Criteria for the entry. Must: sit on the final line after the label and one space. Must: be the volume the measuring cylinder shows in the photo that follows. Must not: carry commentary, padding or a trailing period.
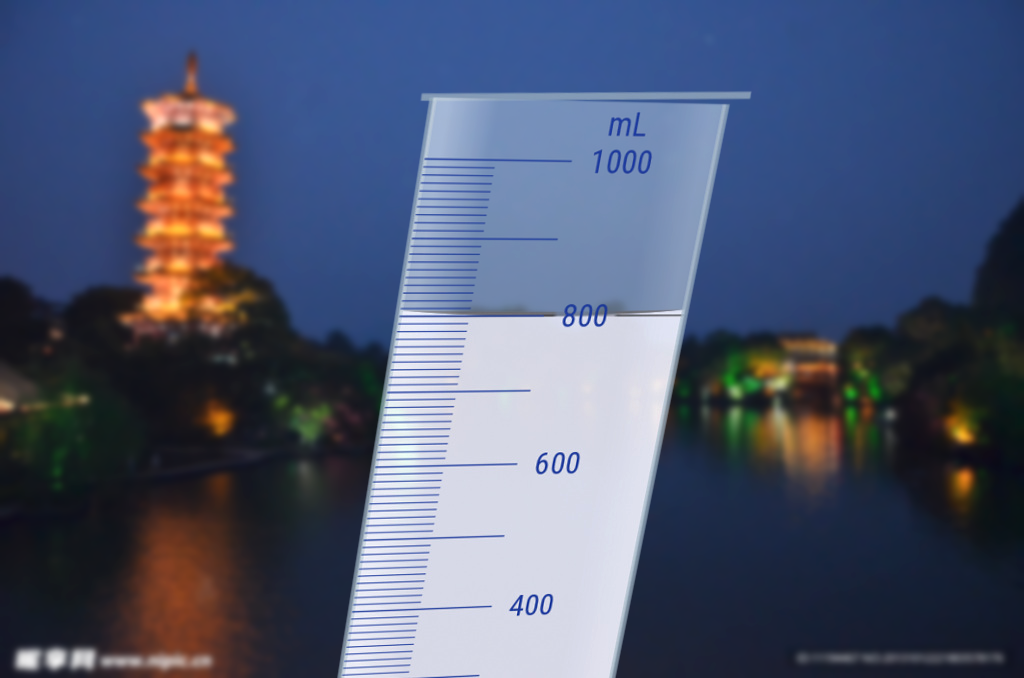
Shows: 800 mL
